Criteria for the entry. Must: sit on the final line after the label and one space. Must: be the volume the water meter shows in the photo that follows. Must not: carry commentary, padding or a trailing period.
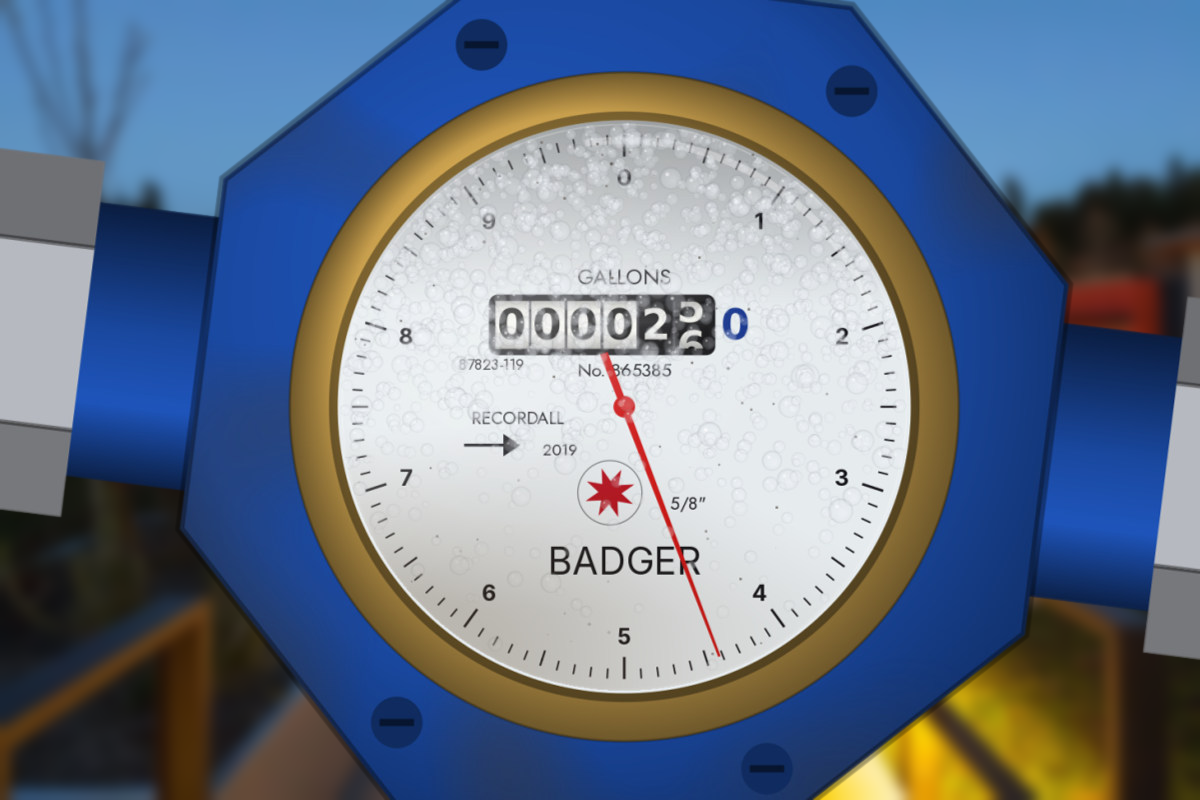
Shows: 254.4 gal
